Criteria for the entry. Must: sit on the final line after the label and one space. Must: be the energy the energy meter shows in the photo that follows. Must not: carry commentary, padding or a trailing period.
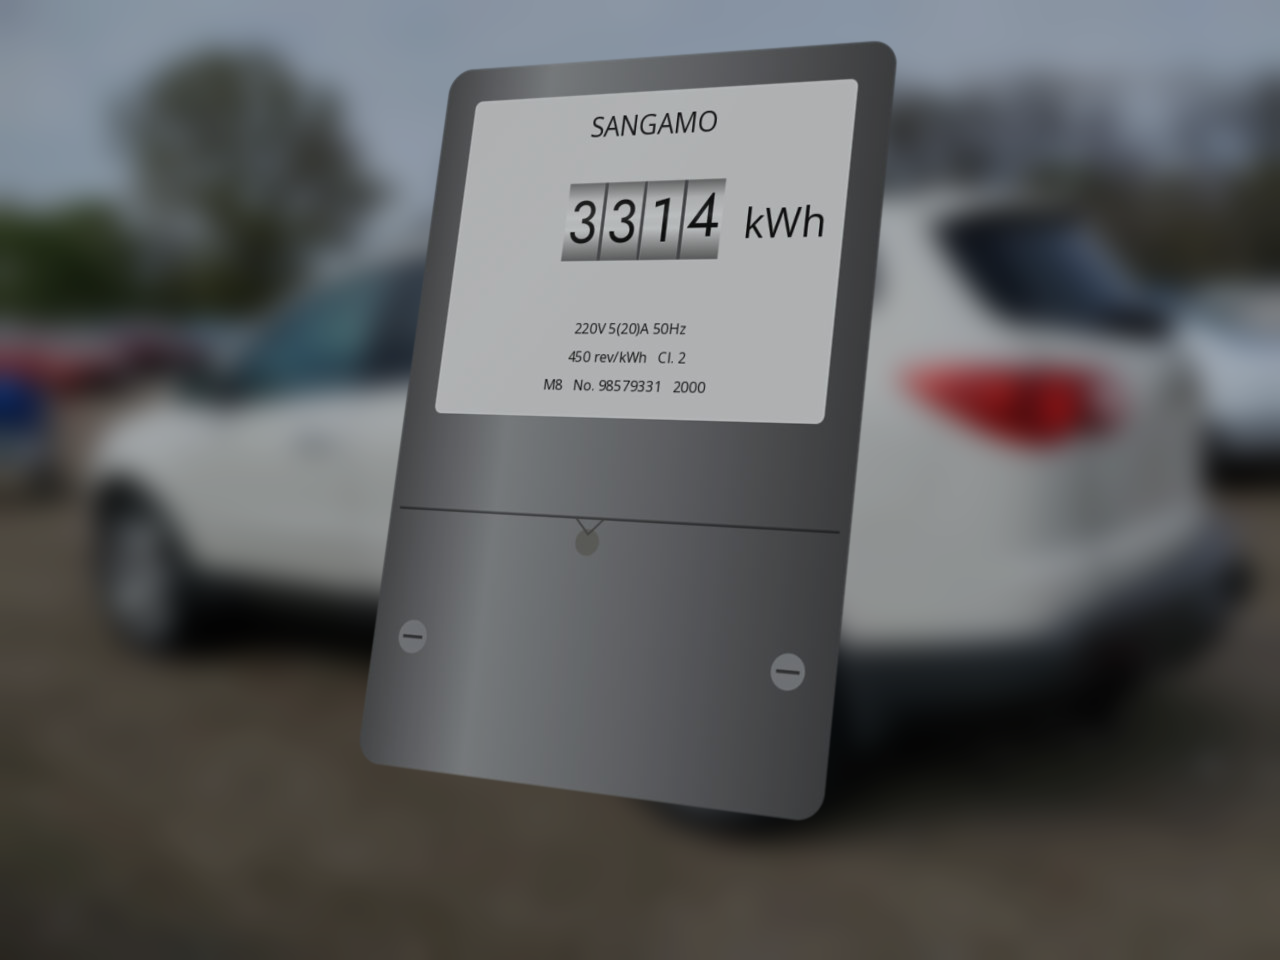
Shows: 3314 kWh
